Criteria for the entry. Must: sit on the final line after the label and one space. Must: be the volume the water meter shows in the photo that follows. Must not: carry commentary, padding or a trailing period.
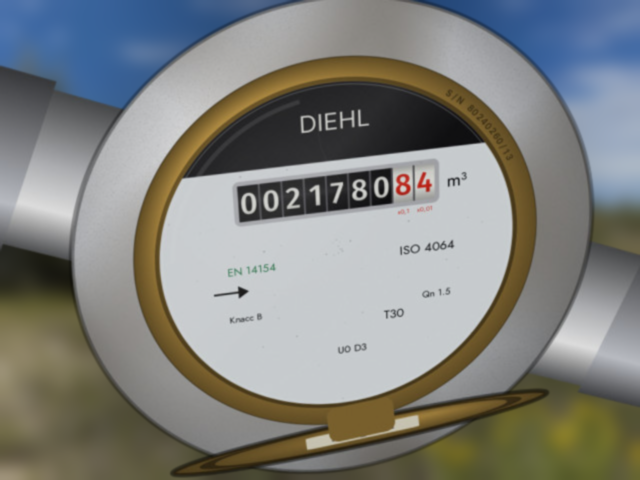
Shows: 21780.84 m³
